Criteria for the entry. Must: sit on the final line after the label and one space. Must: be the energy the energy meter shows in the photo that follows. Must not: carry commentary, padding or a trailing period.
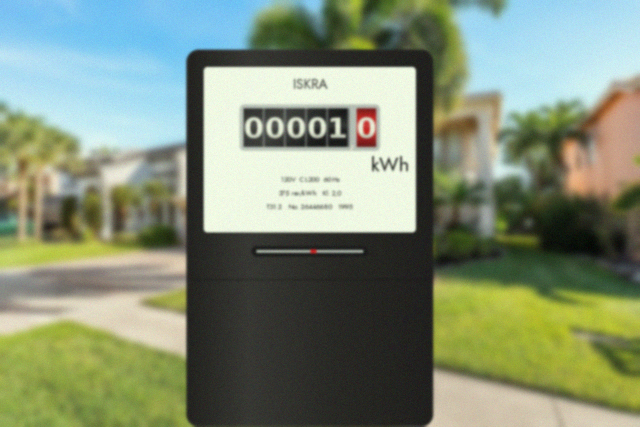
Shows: 1.0 kWh
